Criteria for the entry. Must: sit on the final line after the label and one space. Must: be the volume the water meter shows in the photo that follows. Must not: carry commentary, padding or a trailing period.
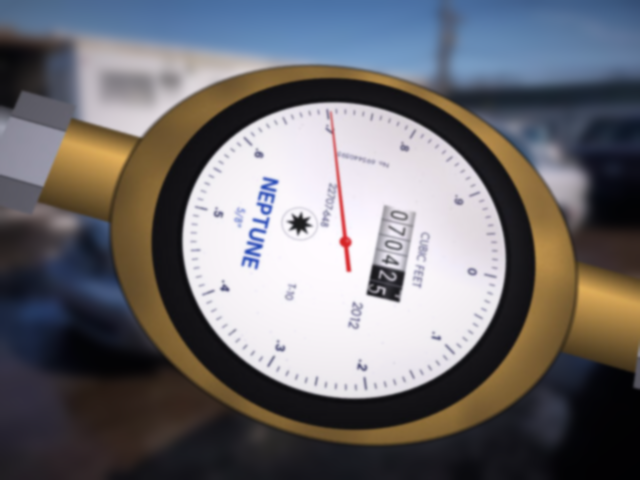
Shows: 70424.70 ft³
